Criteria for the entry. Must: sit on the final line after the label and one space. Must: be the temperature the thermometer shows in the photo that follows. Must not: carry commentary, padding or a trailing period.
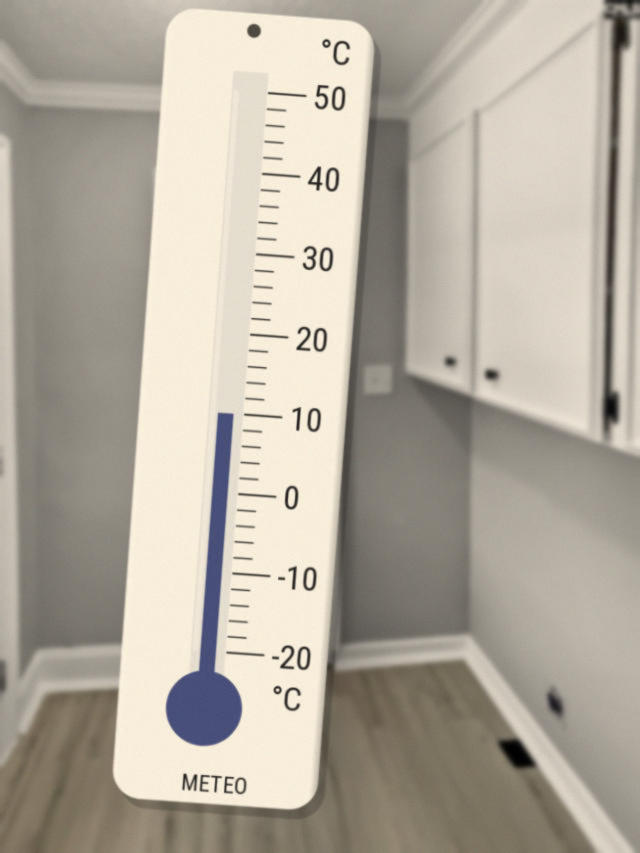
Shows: 10 °C
